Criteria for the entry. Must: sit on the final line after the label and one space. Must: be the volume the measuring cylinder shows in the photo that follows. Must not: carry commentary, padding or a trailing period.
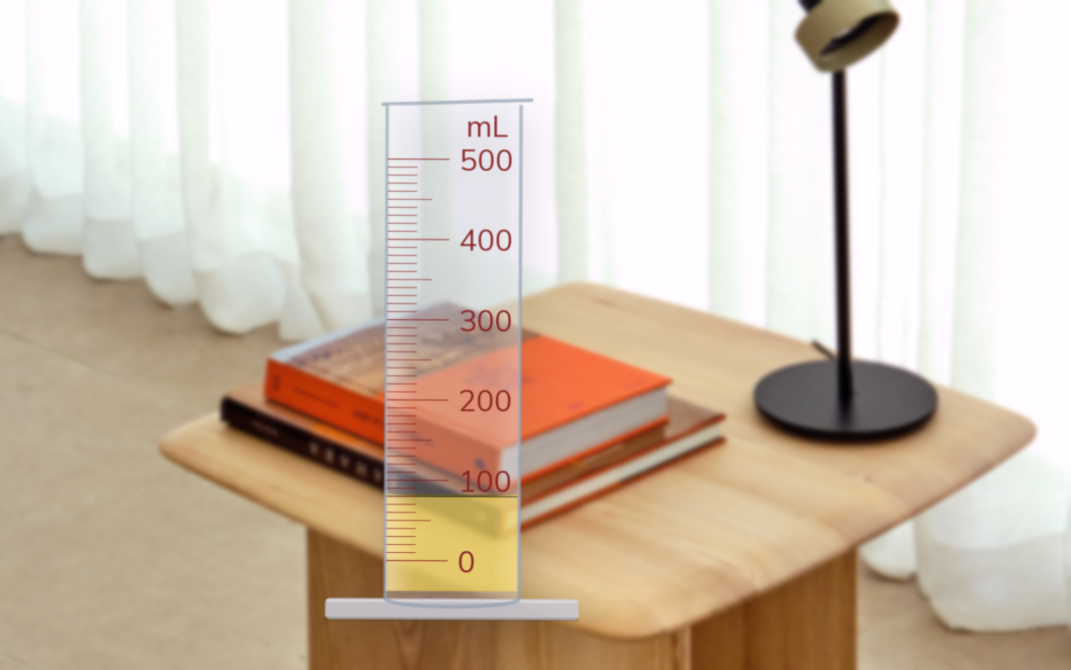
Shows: 80 mL
